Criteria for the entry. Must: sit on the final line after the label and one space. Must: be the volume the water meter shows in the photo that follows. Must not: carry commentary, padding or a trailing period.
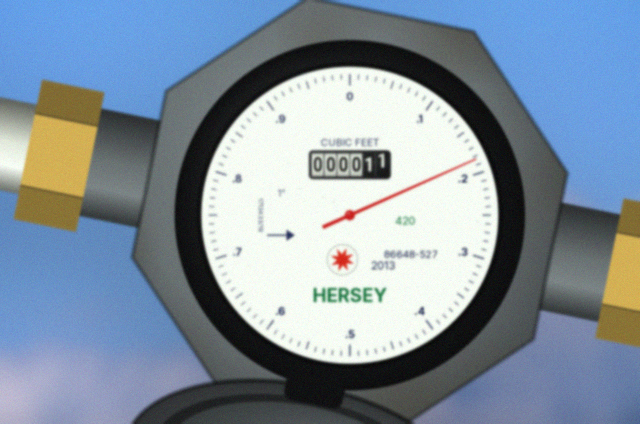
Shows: 11.18 ft³
